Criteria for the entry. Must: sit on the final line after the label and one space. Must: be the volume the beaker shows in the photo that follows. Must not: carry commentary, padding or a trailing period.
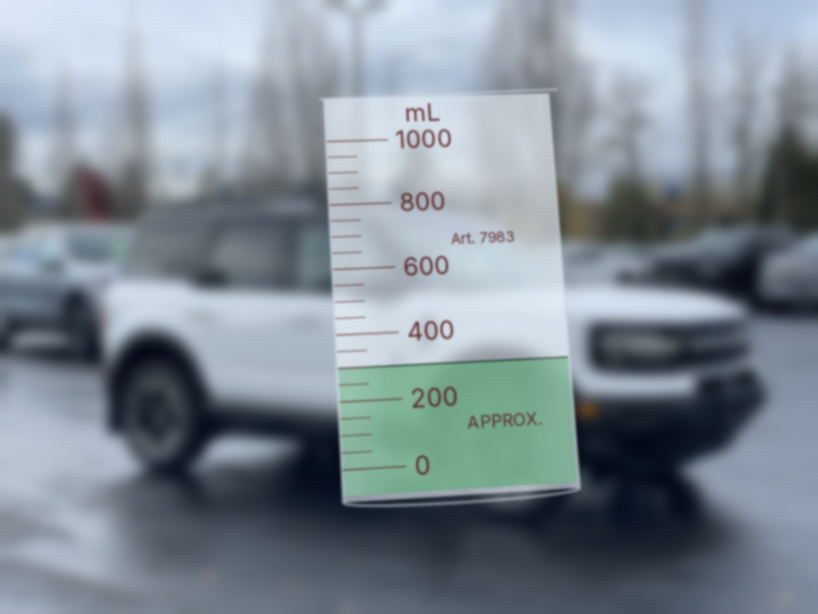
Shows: 300 mL
